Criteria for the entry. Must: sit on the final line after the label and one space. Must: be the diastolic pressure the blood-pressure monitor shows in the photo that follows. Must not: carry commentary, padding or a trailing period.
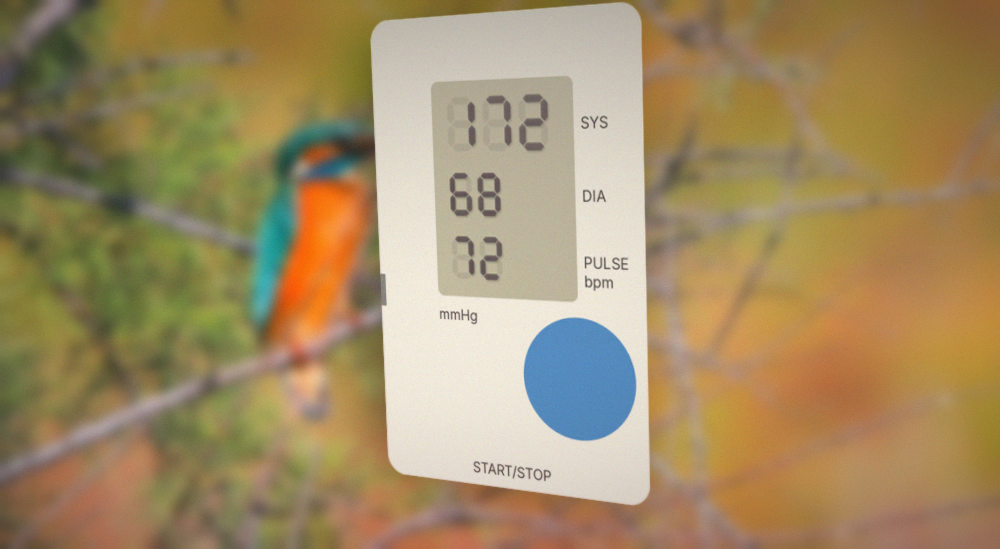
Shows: 68 mmHg
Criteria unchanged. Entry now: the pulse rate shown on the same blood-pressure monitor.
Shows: 72 bpm
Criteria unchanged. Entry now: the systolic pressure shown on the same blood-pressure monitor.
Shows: 172 mmHg
